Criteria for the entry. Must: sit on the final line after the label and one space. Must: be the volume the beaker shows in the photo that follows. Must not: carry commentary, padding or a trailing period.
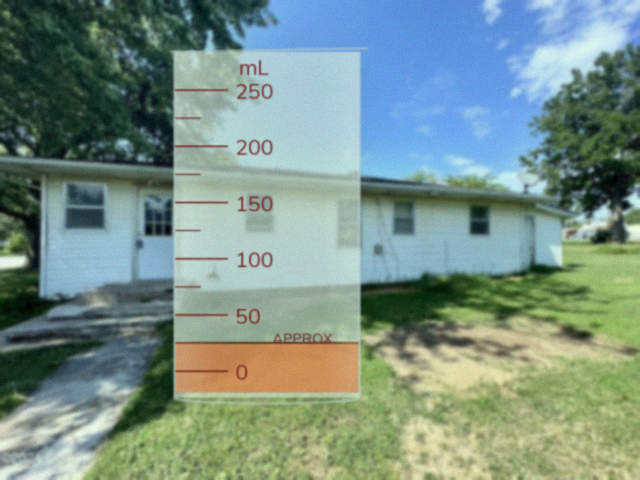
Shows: 25 mL
